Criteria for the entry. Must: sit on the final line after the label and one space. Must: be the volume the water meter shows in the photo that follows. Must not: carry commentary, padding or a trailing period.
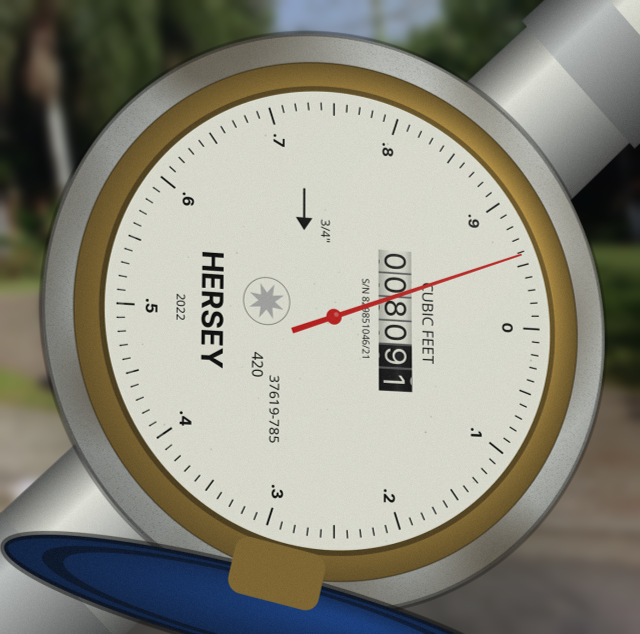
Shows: 8090.94 ft³
